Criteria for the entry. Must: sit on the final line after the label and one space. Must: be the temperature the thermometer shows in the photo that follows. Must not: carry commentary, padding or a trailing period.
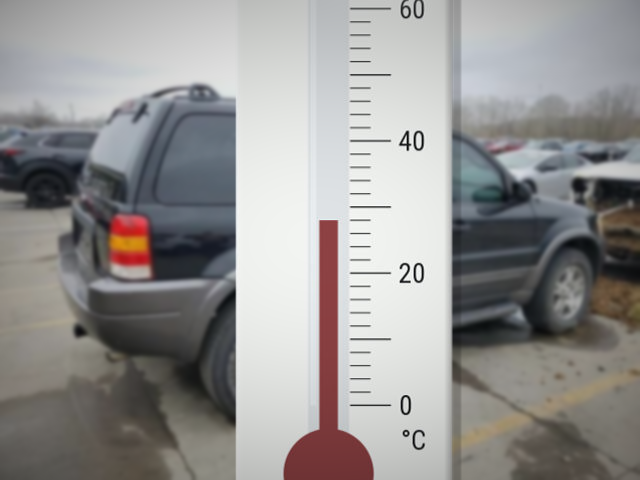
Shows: 28 °C
